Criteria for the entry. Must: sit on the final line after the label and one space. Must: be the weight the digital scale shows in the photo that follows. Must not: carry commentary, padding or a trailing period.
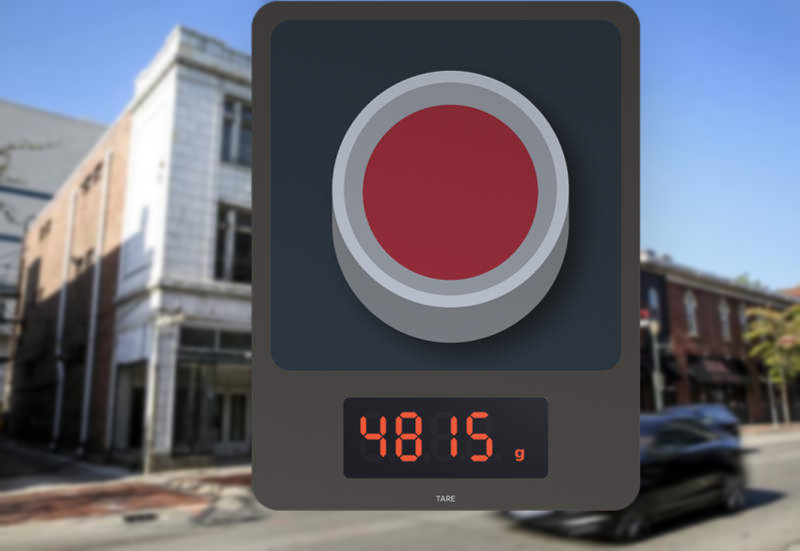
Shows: 4815 g
